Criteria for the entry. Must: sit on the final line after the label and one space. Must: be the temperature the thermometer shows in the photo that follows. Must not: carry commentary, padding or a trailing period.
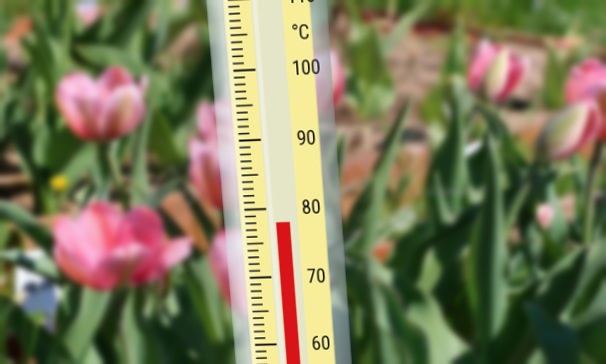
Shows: 78 °C
